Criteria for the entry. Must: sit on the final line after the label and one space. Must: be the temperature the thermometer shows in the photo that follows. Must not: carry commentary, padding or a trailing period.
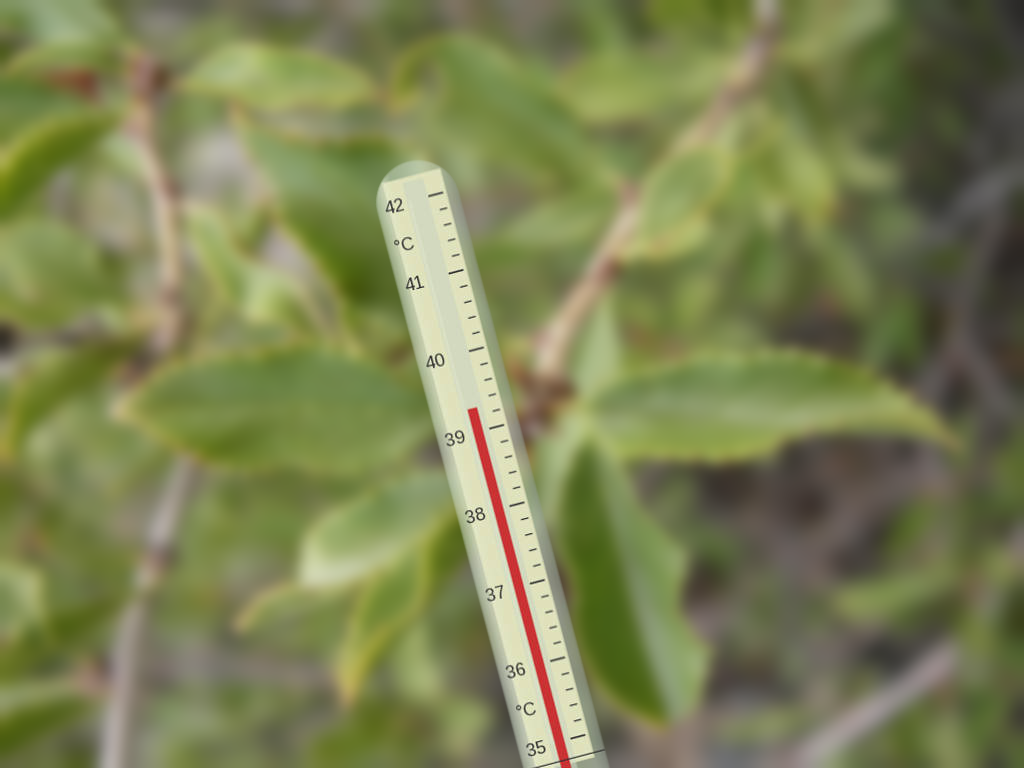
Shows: 39.3 °C
